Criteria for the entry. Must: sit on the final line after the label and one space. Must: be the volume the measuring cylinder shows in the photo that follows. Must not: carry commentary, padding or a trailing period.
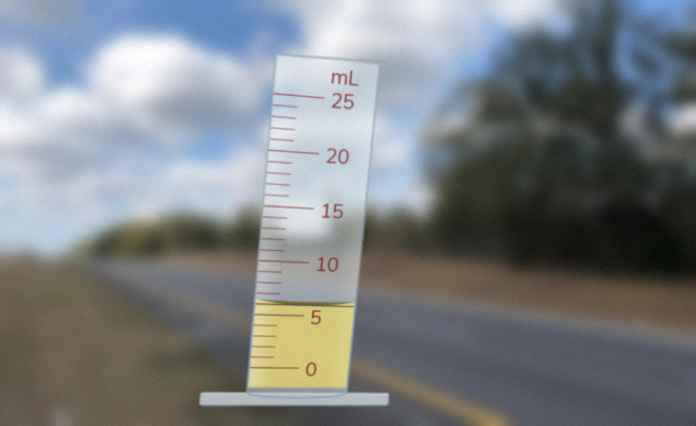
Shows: 6 mL
